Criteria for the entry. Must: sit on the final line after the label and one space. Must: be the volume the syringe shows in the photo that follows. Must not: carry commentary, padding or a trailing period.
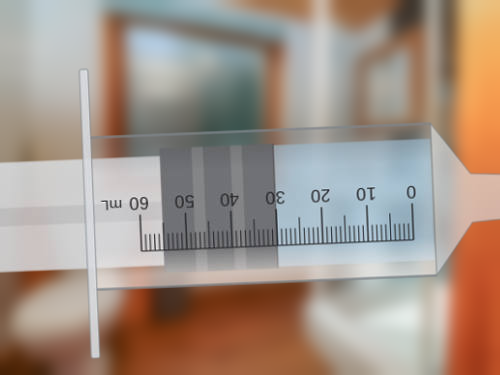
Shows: 30 mL
